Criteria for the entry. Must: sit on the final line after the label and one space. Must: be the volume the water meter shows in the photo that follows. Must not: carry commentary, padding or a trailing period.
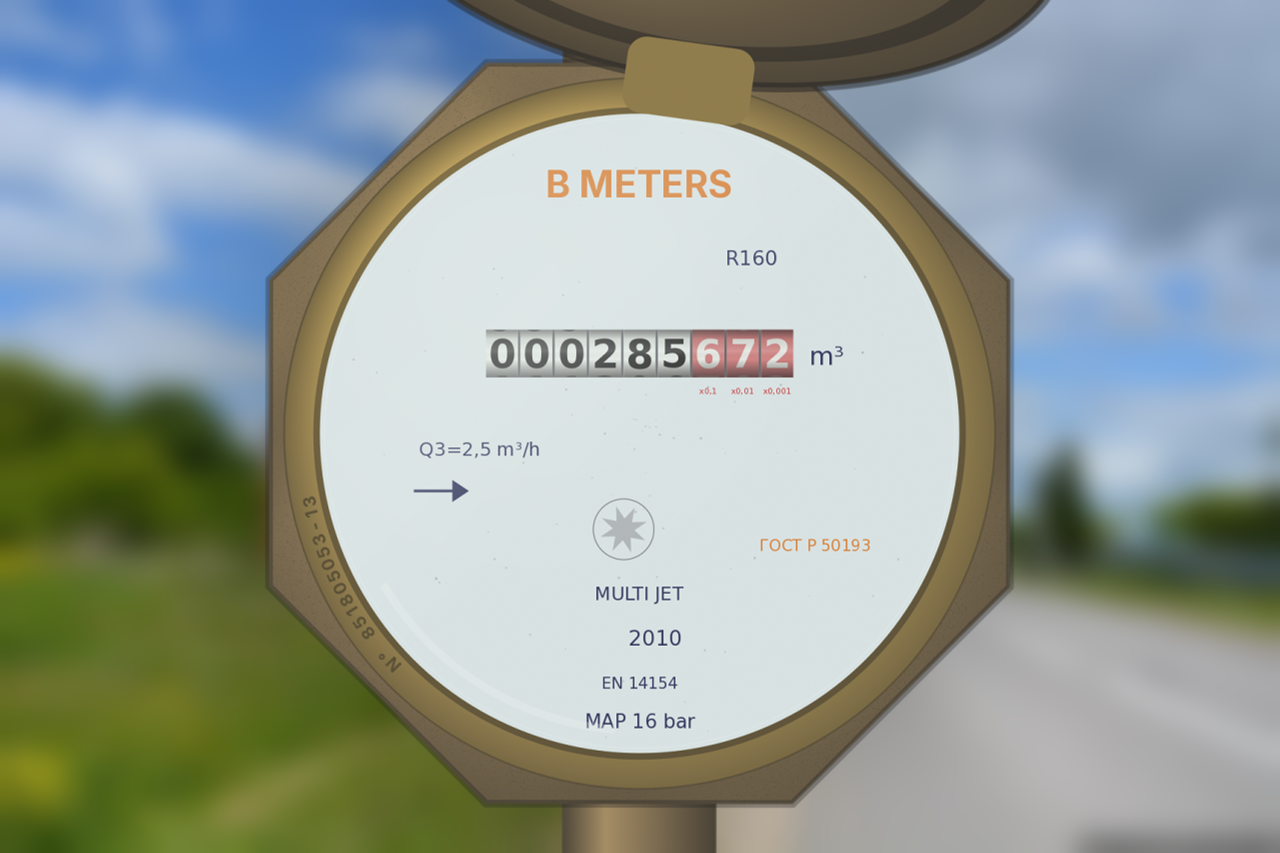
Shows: 285.672 m³
